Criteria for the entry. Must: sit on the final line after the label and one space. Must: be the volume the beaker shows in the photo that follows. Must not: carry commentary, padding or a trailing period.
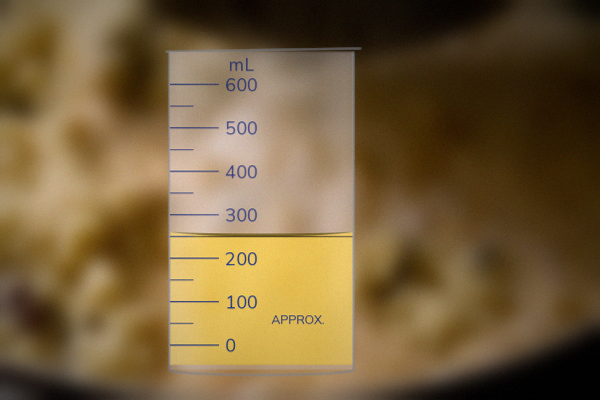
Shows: 250 mL
